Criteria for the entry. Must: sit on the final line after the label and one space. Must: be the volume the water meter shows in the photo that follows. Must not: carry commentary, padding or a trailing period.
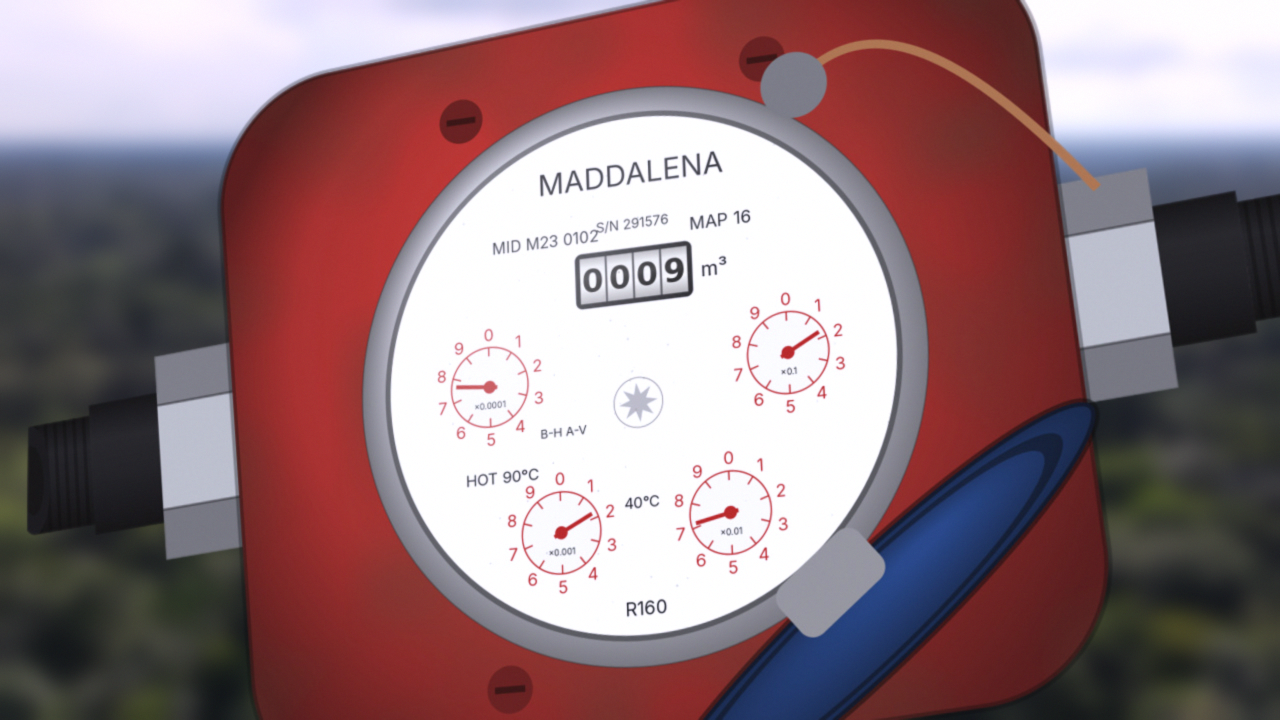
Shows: 9.1717 m³
